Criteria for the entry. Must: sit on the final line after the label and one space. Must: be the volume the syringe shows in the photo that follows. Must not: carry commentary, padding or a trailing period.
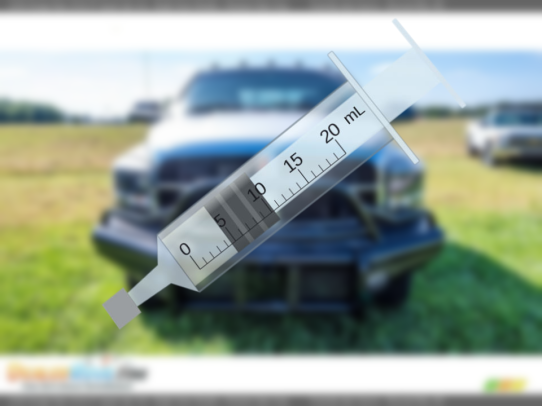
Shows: 4.5 mL
